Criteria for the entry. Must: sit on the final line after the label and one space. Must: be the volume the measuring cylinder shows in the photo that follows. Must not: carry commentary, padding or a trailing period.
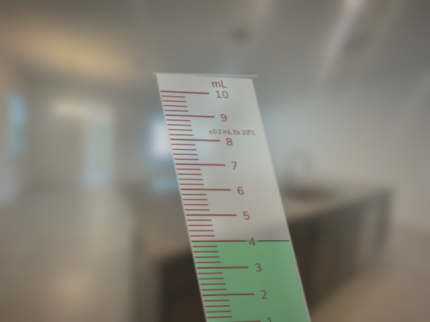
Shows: 4 mL
